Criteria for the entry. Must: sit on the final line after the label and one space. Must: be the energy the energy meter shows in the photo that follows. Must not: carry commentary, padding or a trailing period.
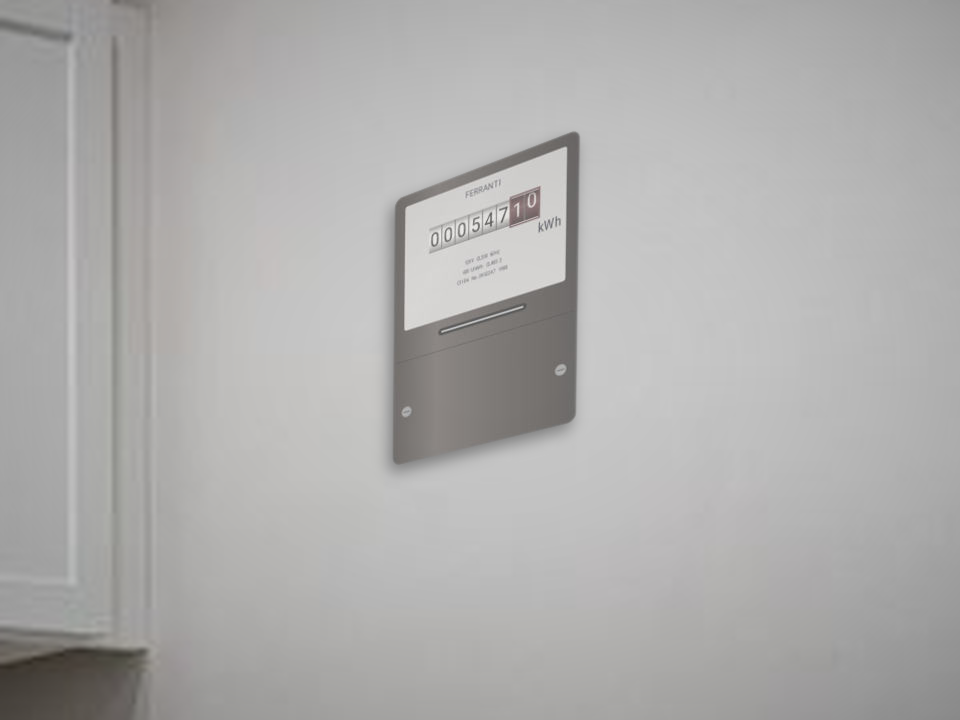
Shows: 547.10 kWh
